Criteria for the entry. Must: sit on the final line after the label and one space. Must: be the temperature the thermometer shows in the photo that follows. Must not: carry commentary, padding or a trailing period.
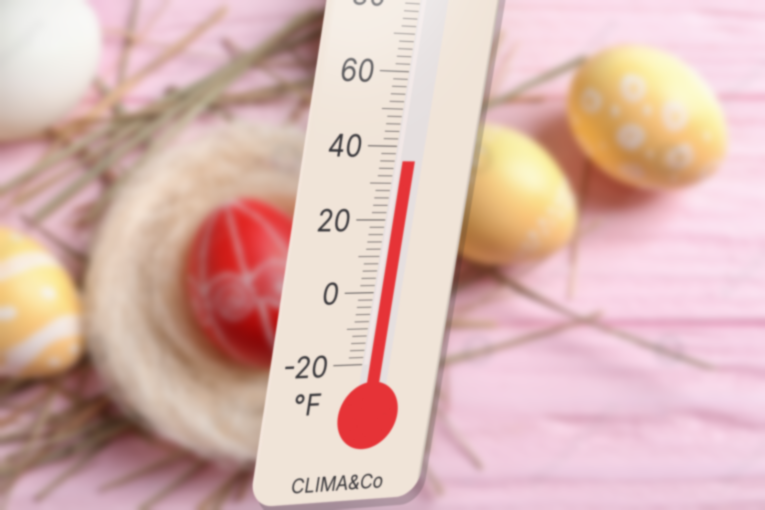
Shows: 36 °F
